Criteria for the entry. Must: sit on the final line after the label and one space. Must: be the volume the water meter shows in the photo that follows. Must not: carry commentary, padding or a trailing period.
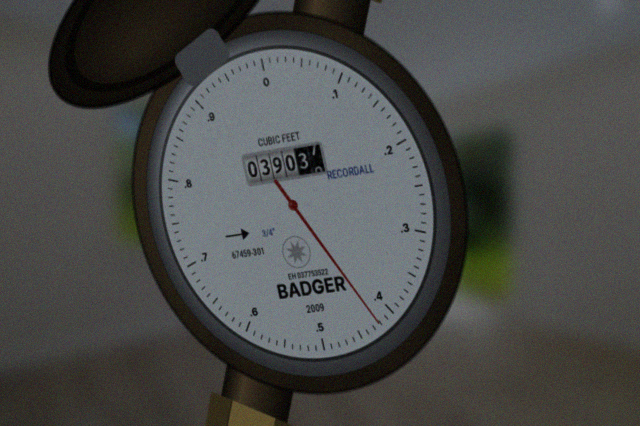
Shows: 39037.42 ft³
